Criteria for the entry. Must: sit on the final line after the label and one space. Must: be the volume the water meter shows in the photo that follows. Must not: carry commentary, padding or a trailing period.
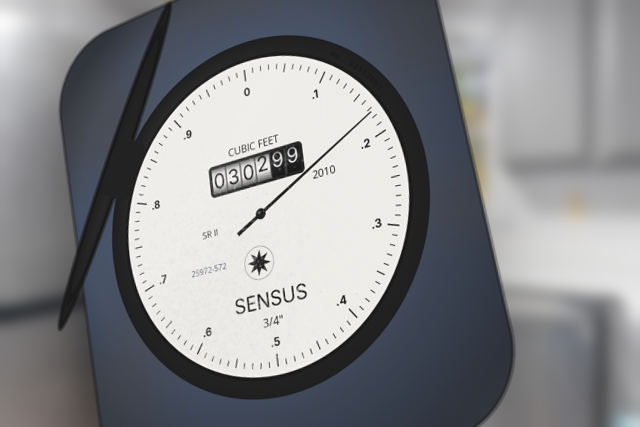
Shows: 30299.17 ft³
